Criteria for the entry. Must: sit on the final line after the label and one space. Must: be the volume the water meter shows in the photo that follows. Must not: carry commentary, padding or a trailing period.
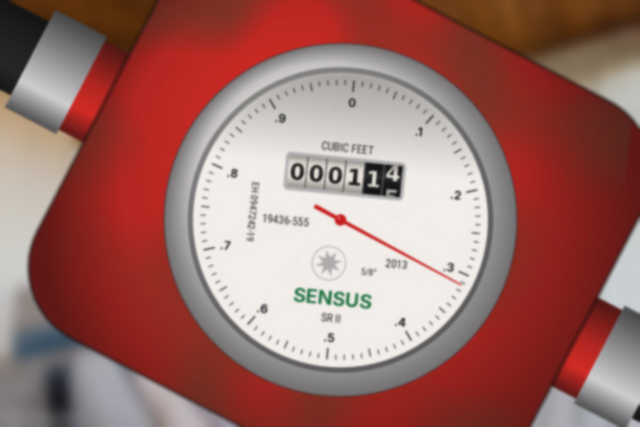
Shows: 114.31 ft³
